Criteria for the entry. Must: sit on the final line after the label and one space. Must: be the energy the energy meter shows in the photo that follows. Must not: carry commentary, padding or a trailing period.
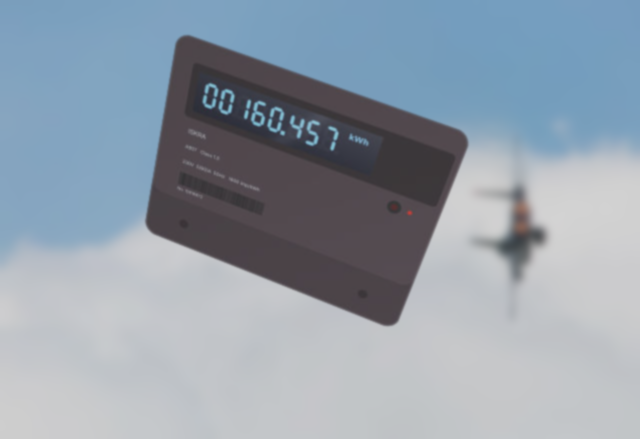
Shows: 160.457 kWh
